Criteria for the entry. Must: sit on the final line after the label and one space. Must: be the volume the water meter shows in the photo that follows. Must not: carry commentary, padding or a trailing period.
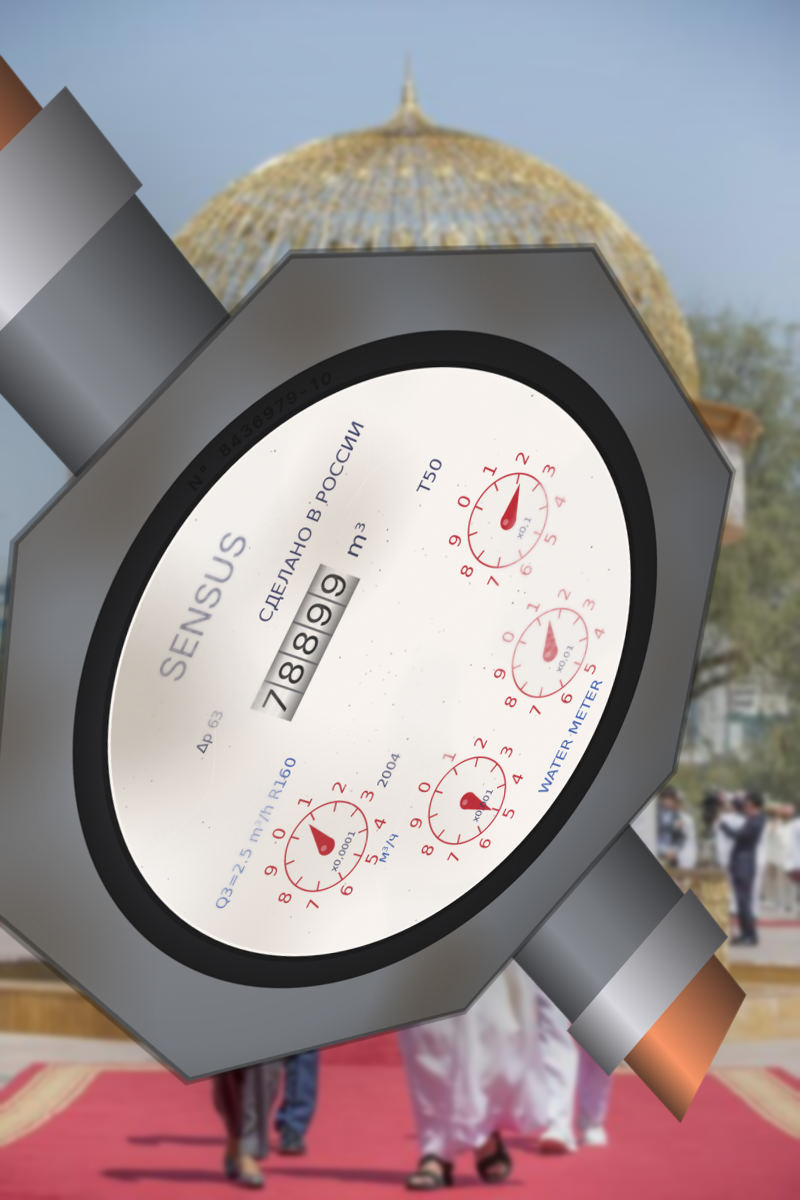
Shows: 78899.2150 m³
